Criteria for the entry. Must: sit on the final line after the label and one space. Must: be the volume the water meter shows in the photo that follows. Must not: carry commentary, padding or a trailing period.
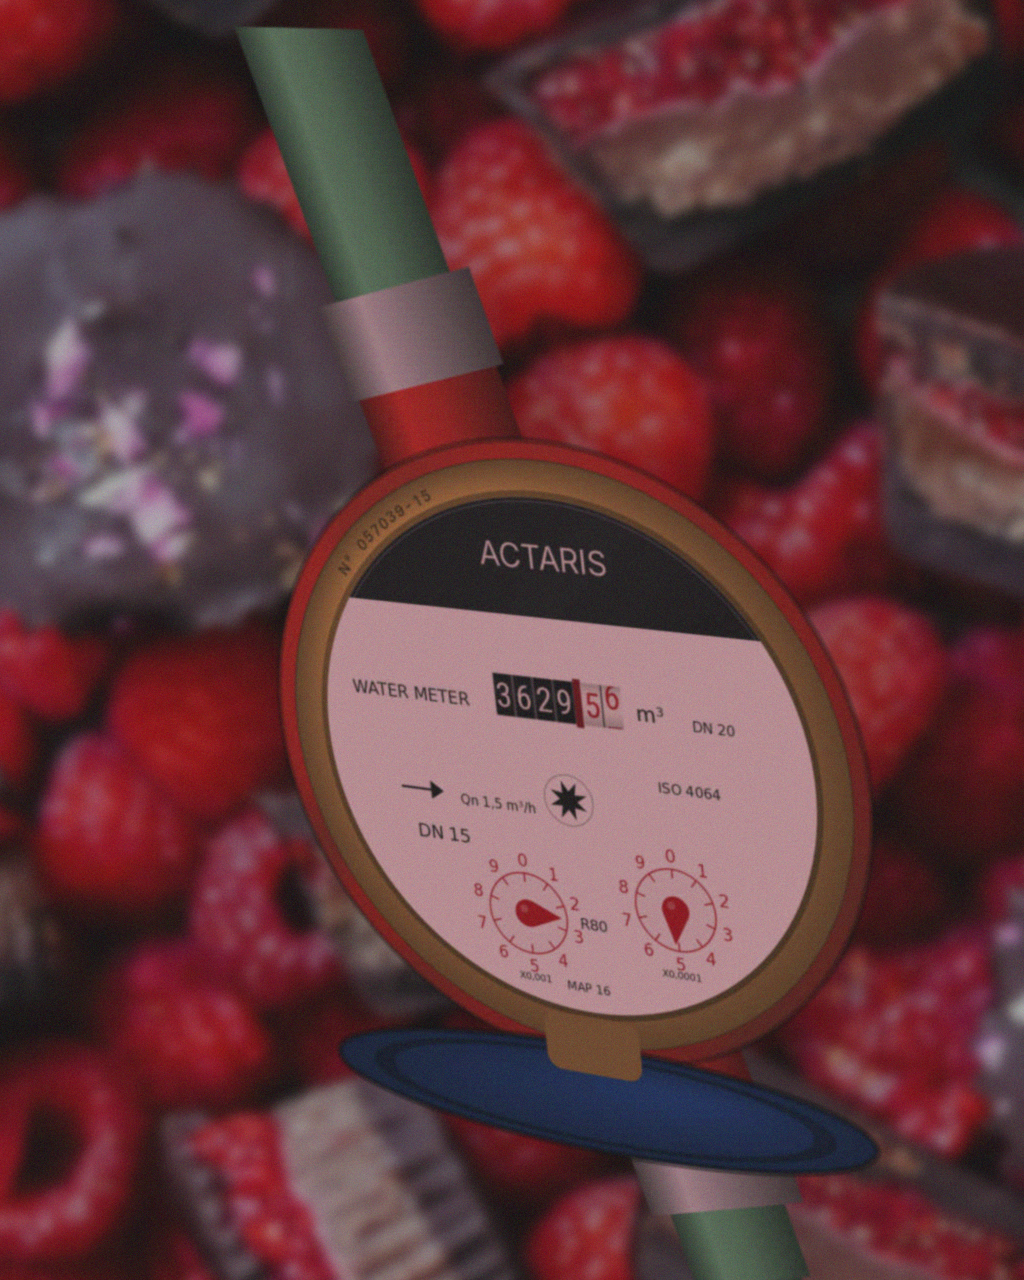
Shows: 3629.5625 m³
